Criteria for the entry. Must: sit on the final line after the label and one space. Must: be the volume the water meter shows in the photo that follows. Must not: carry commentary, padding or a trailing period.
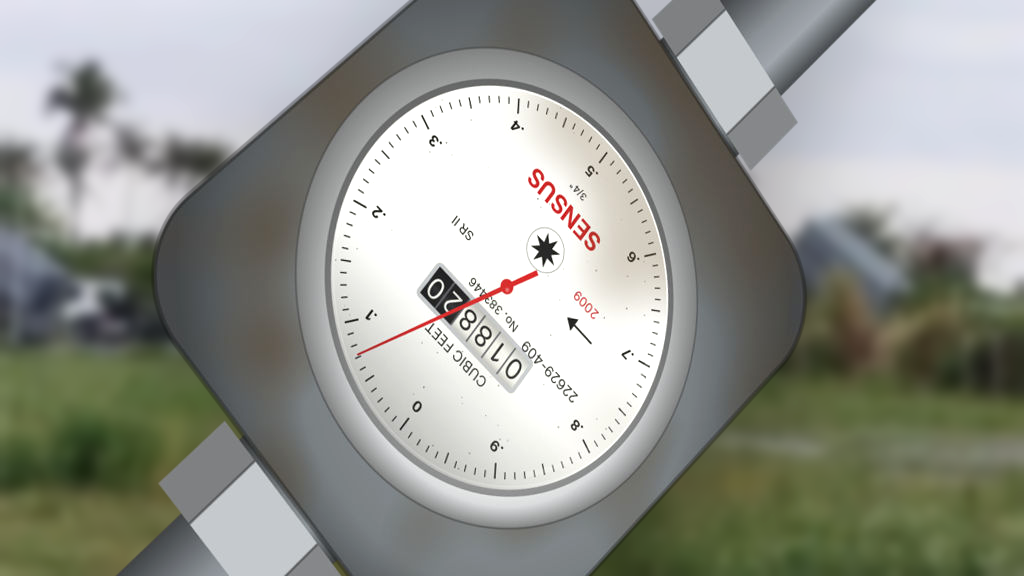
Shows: 18820.07 ft³
